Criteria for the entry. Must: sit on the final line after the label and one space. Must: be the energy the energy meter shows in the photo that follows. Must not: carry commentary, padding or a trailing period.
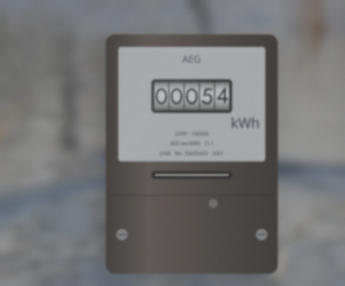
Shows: 54 kWh
